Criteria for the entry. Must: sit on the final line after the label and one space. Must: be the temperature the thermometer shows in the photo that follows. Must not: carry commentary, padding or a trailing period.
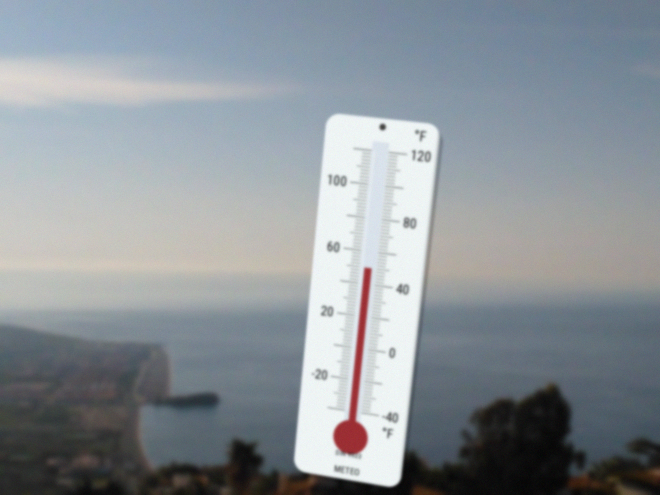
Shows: 50 °F
